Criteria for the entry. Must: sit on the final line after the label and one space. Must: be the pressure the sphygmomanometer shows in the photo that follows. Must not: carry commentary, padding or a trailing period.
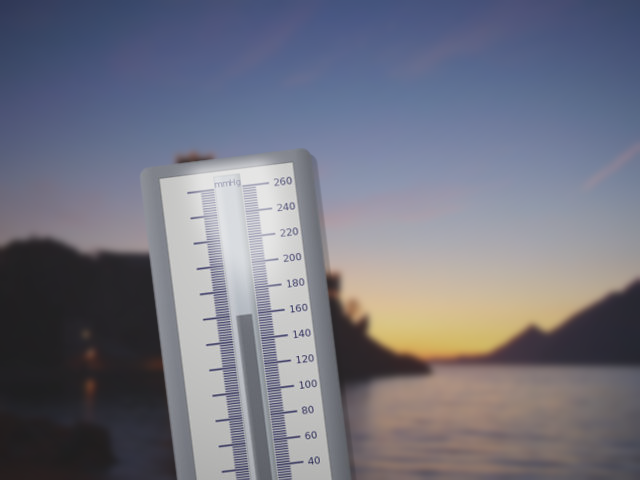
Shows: 160 mmHg
